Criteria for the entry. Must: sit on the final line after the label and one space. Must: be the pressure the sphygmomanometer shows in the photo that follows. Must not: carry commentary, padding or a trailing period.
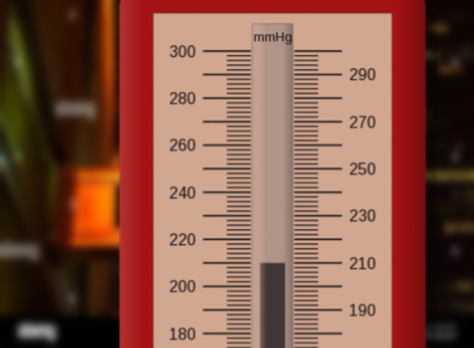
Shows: 210 mmHg
